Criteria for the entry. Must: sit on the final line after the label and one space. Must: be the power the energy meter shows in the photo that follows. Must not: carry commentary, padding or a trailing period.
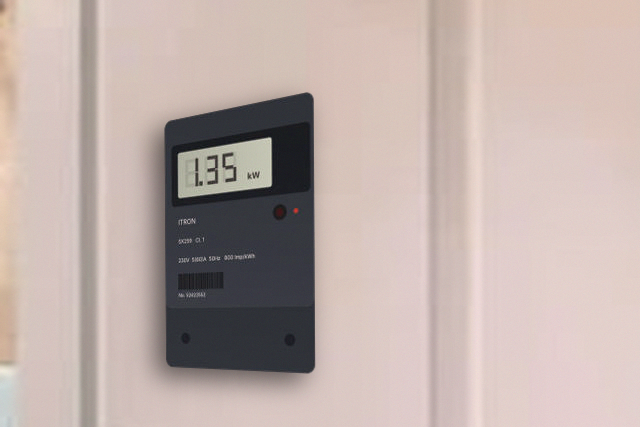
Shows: 1.35 kW
